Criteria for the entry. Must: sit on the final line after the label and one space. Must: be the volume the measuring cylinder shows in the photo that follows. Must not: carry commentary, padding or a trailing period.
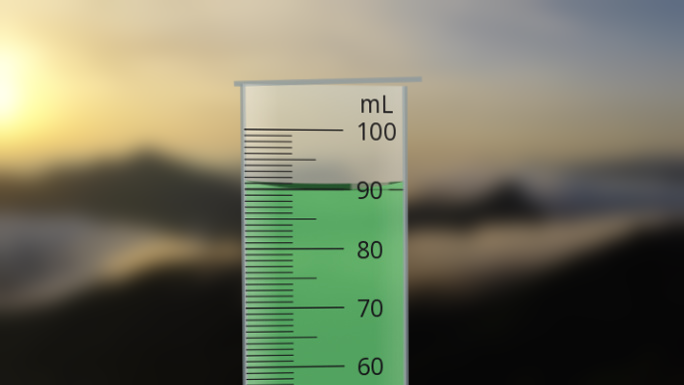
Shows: 90 mL
